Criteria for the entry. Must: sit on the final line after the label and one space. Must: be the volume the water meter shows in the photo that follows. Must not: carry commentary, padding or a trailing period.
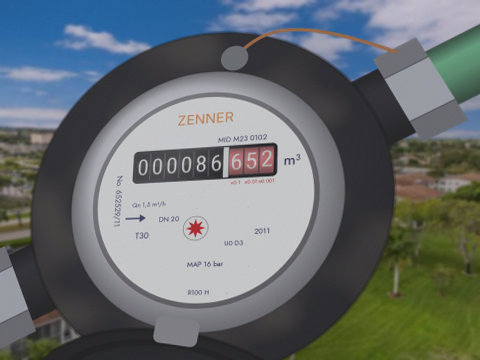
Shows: 86.652 m³
